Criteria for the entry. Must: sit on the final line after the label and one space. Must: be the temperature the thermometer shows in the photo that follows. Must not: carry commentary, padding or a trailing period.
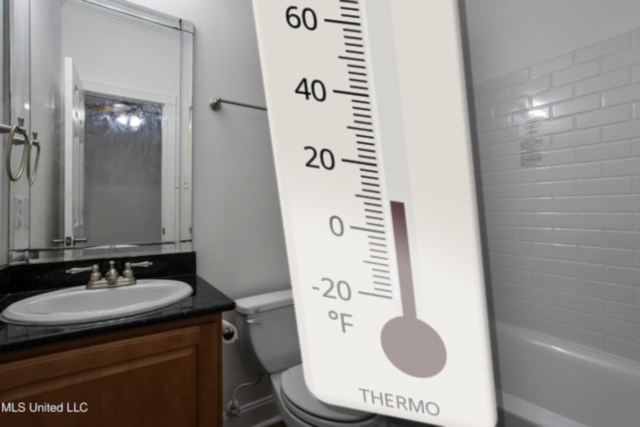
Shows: 10 °F
